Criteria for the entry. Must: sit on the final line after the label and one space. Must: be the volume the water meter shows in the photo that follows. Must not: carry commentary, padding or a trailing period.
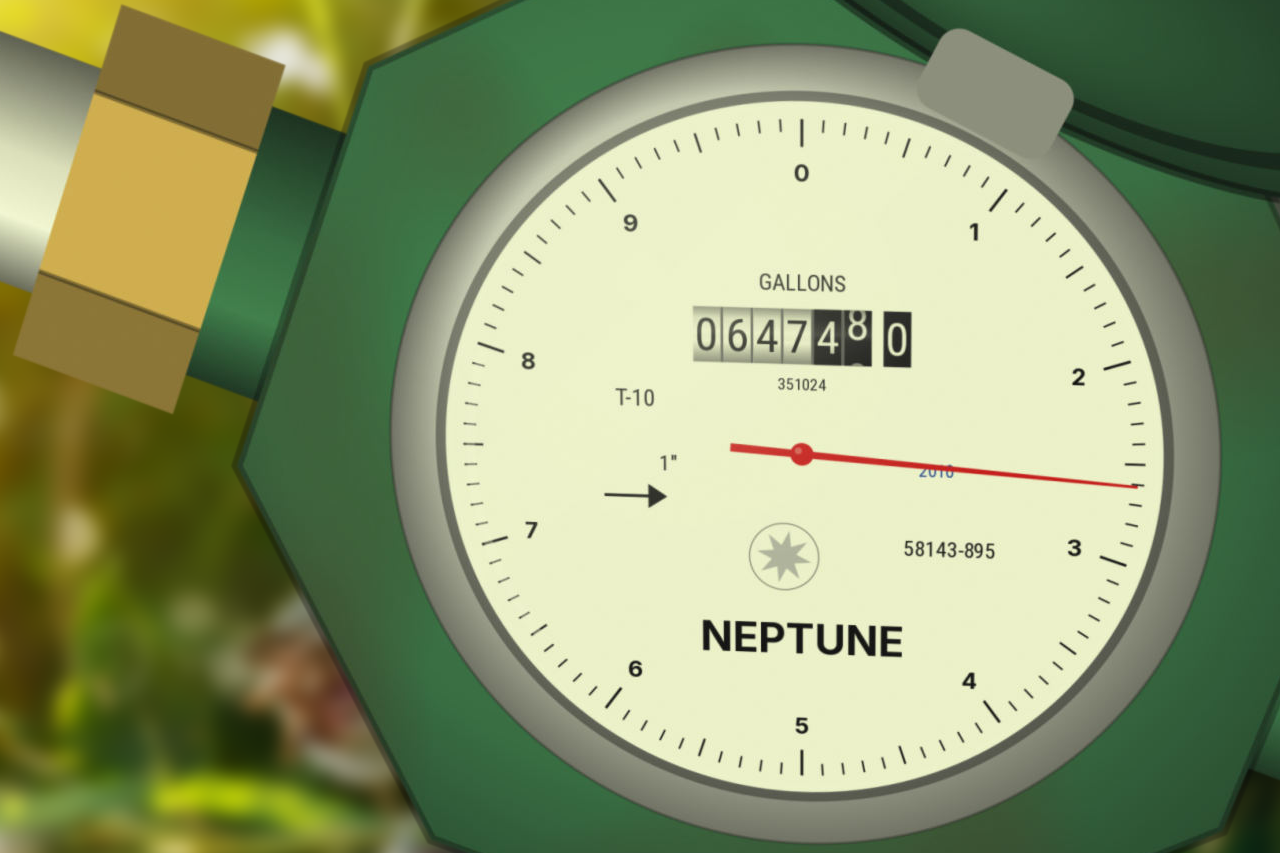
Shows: 647482.6 gal
